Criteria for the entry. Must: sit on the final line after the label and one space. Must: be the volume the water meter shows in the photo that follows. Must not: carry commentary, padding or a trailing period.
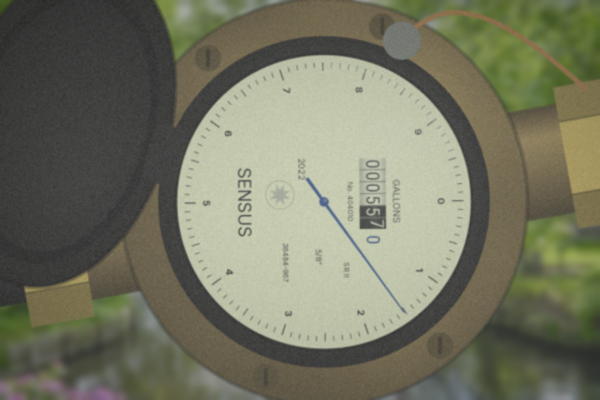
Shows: 5571.5 gal
